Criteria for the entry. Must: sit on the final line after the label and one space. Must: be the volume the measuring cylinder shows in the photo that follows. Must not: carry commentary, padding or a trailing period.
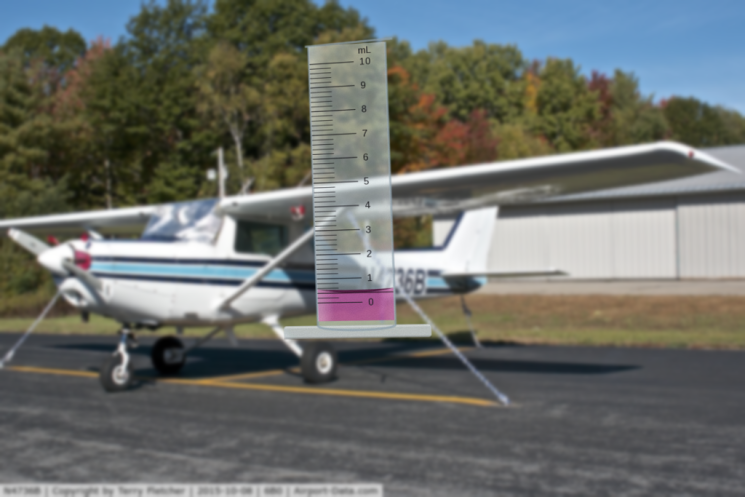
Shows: 0.4 mL
